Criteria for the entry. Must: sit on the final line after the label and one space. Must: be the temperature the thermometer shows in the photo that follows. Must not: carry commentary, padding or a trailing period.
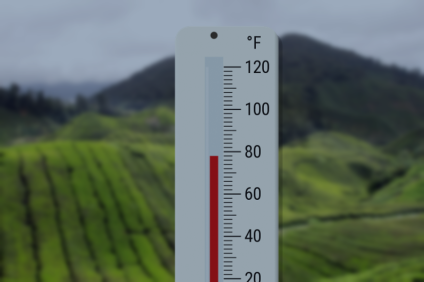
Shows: 78 °F
